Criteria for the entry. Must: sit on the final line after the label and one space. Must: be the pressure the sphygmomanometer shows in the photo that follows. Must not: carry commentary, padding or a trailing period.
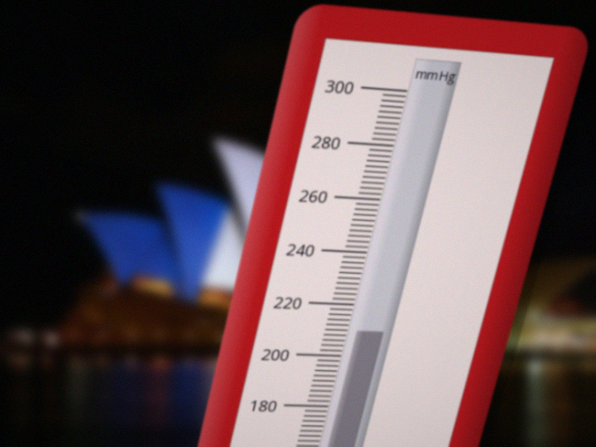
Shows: 210 mmHg
